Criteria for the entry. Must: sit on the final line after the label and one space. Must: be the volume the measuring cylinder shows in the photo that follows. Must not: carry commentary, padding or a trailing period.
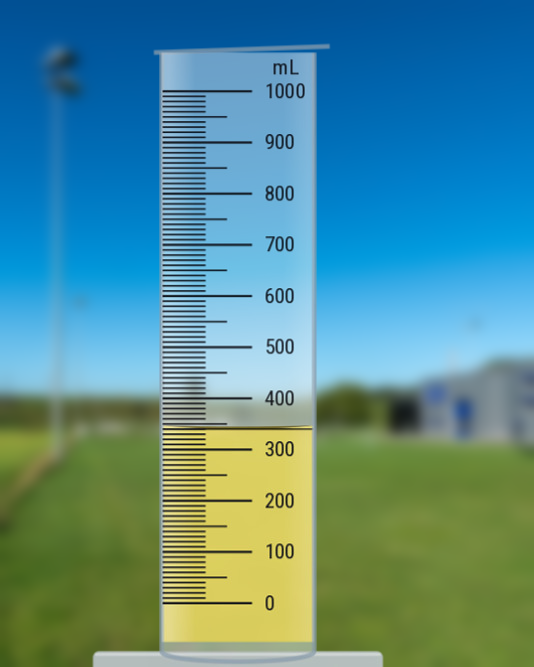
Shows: 340 mL
